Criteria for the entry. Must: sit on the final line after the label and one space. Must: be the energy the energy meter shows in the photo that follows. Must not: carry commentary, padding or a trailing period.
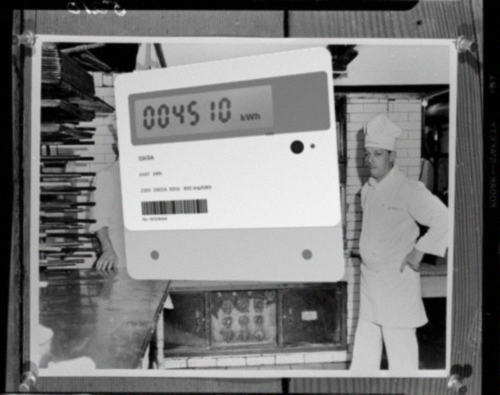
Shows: 4510 kWh
